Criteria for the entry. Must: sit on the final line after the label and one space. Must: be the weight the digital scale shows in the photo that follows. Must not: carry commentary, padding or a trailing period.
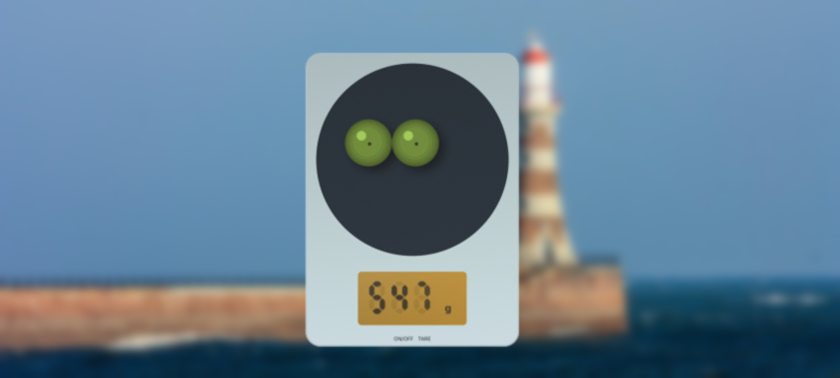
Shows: 547 g
